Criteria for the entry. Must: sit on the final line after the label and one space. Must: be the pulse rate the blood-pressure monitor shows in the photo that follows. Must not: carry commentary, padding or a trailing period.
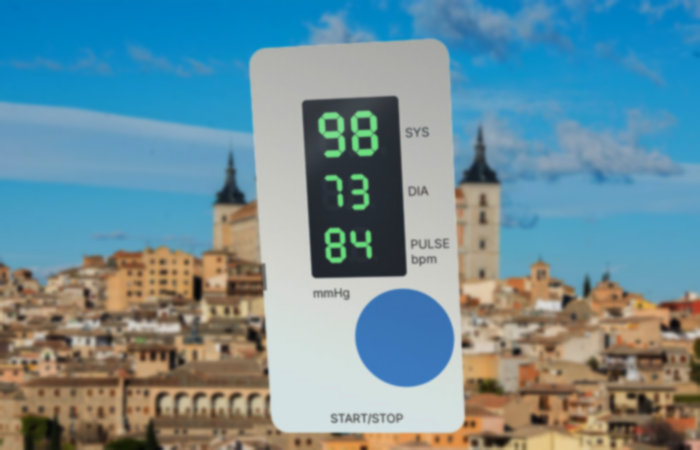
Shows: 84 bpm
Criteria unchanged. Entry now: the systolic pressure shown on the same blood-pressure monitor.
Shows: 98 mmHg
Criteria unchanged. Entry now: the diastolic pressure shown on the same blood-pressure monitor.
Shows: 73 mmHg
